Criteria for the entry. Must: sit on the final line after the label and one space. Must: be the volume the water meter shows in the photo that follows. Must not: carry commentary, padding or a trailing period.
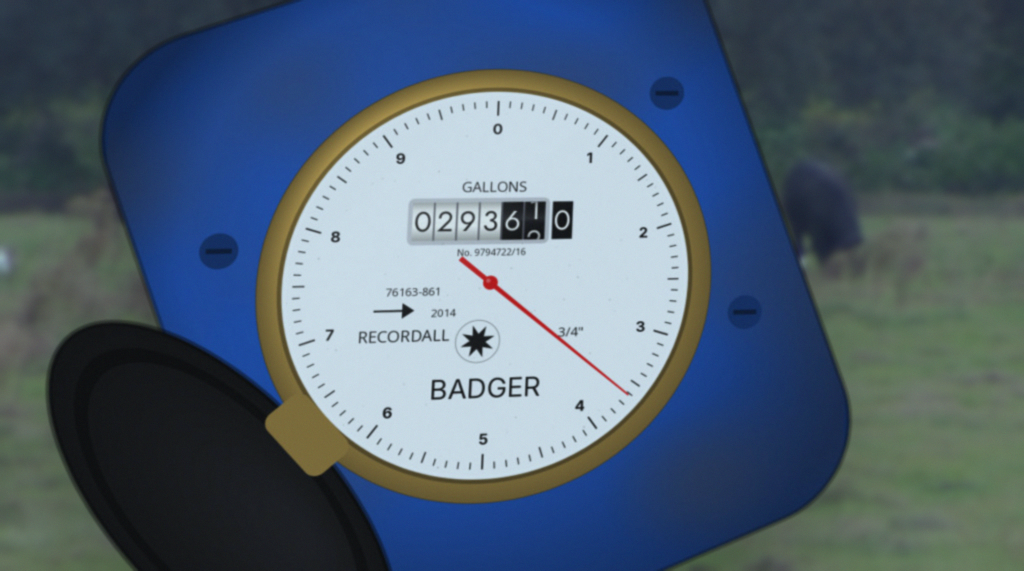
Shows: 293613.6 gal
